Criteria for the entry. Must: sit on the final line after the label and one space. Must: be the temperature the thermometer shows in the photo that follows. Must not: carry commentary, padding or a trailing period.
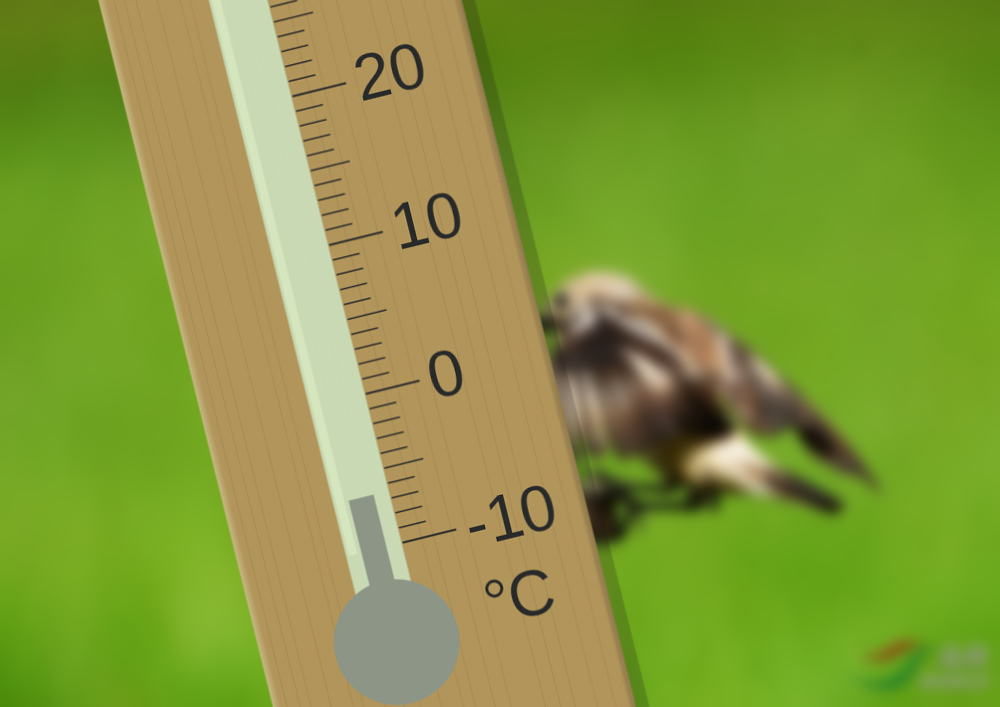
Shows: -6.5 °C
